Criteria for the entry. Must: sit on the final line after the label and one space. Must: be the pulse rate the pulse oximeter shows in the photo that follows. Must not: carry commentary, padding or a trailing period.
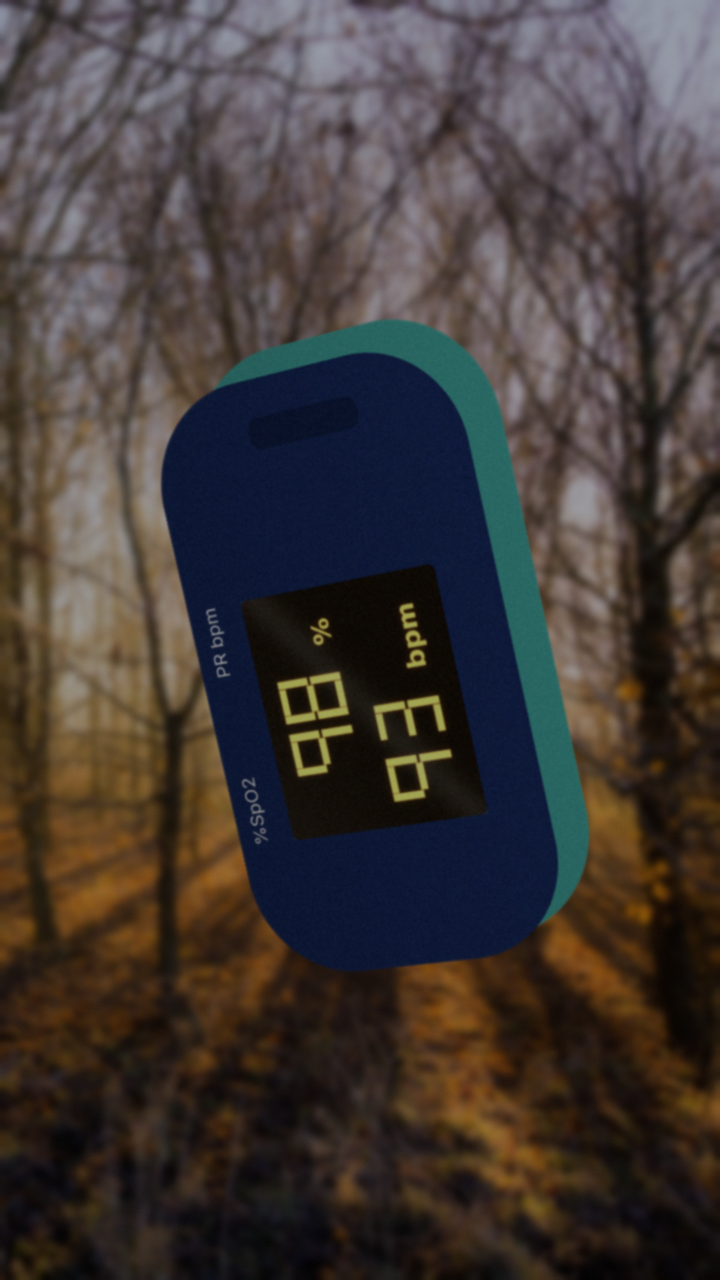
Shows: 93 bpm
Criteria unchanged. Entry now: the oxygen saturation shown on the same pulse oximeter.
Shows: 98 %
